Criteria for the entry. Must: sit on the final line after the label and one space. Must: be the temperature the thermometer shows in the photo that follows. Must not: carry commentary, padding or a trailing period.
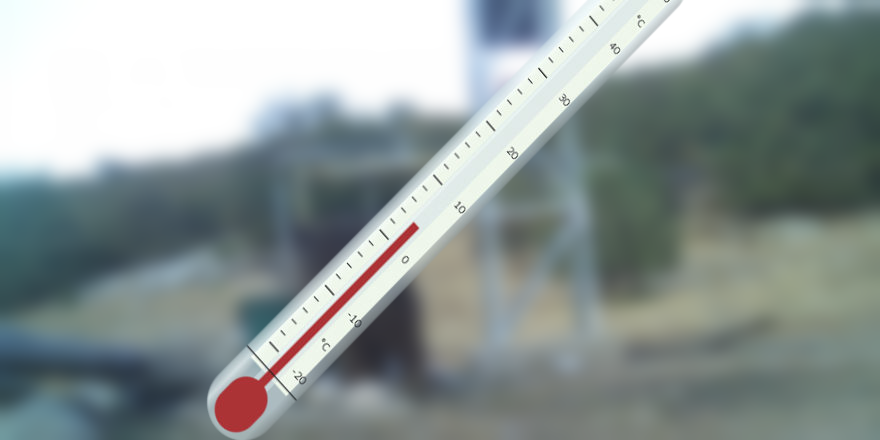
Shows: 4 °C
